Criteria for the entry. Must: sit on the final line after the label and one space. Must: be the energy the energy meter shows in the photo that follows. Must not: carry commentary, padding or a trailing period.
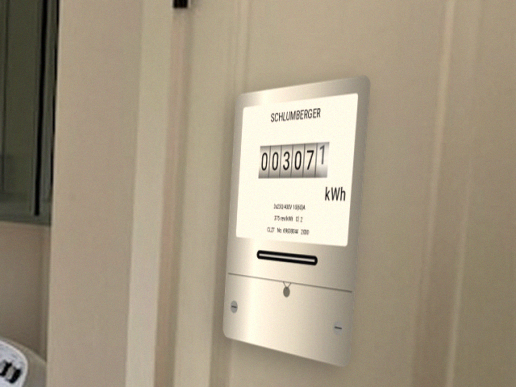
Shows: 3071 kWh
